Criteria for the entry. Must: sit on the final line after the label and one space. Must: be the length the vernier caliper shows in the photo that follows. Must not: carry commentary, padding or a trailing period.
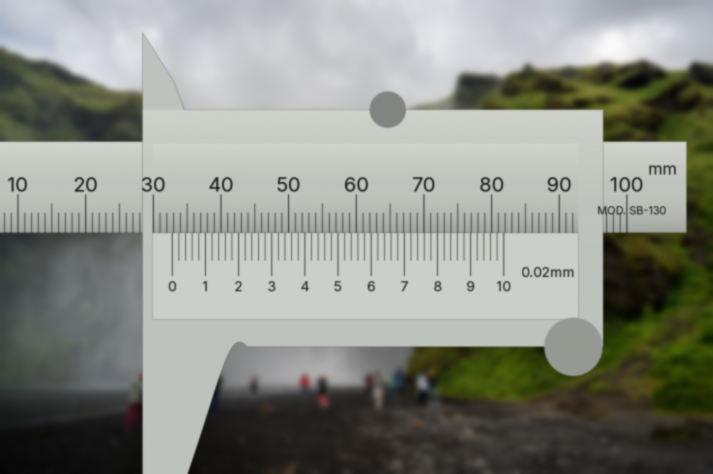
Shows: 32.8 mm
